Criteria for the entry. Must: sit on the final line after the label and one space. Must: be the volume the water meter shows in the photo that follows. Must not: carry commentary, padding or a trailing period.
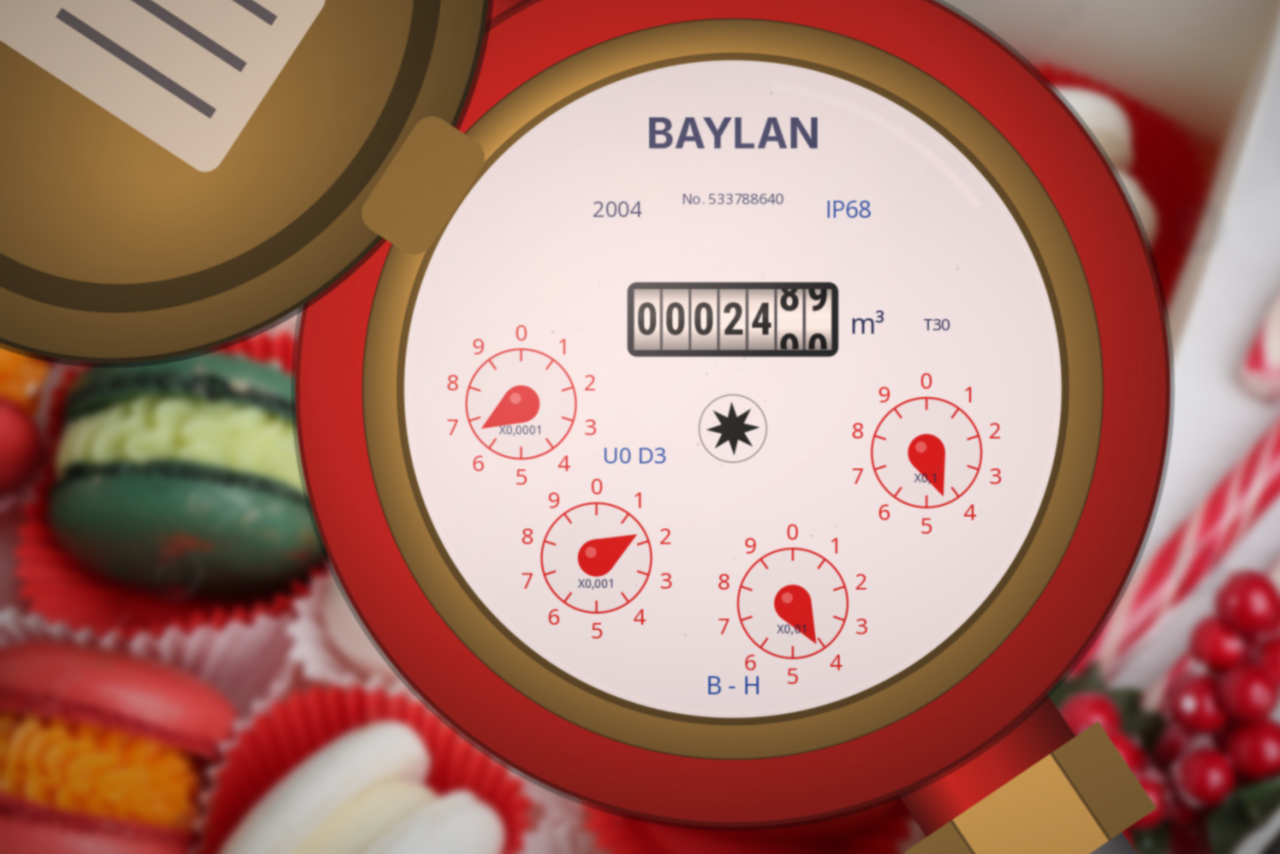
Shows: 2489.4416 m³
